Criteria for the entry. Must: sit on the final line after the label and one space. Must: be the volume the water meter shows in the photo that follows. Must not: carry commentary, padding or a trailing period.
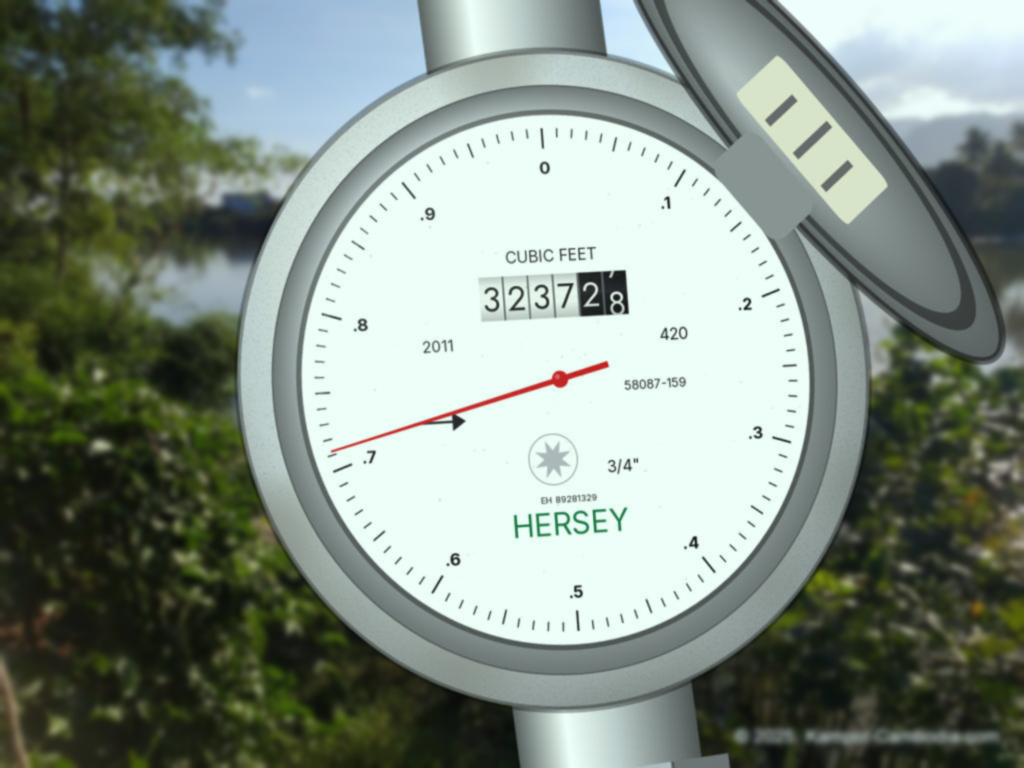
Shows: 323727.71 ft³
